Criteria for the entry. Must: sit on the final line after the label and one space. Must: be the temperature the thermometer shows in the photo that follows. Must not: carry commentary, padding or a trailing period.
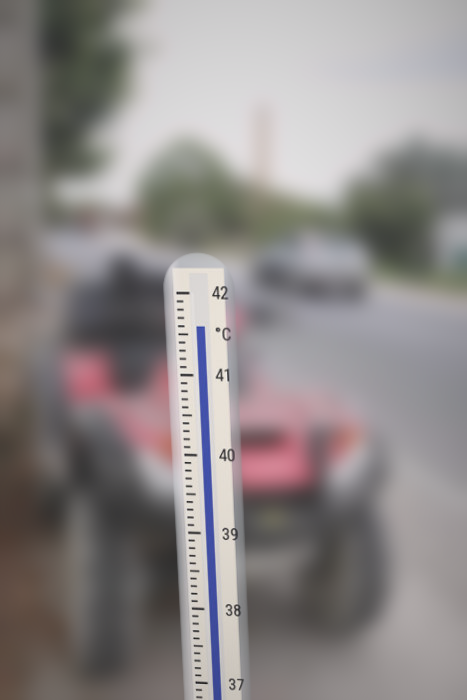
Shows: 41.6 °C
